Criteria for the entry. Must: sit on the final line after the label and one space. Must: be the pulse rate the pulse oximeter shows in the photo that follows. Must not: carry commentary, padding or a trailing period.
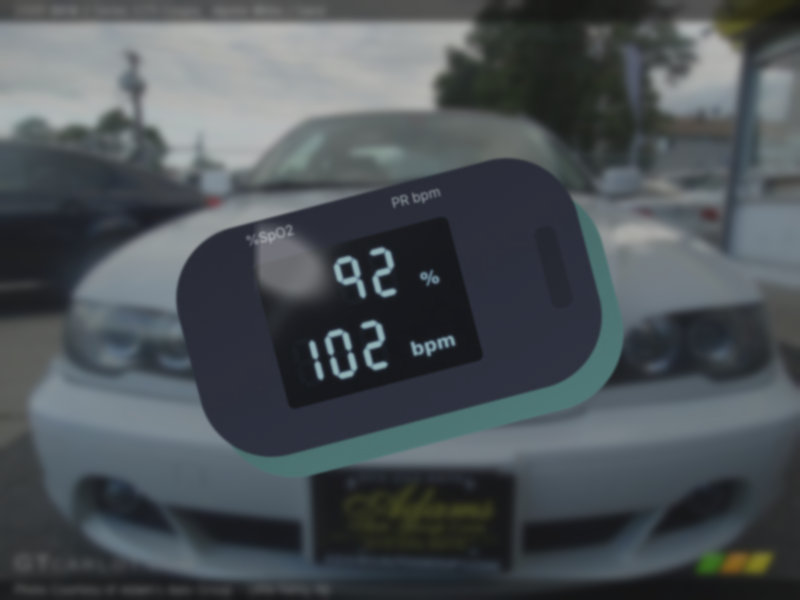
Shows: 102 bpm
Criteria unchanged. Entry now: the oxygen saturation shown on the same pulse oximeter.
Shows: 92 %
